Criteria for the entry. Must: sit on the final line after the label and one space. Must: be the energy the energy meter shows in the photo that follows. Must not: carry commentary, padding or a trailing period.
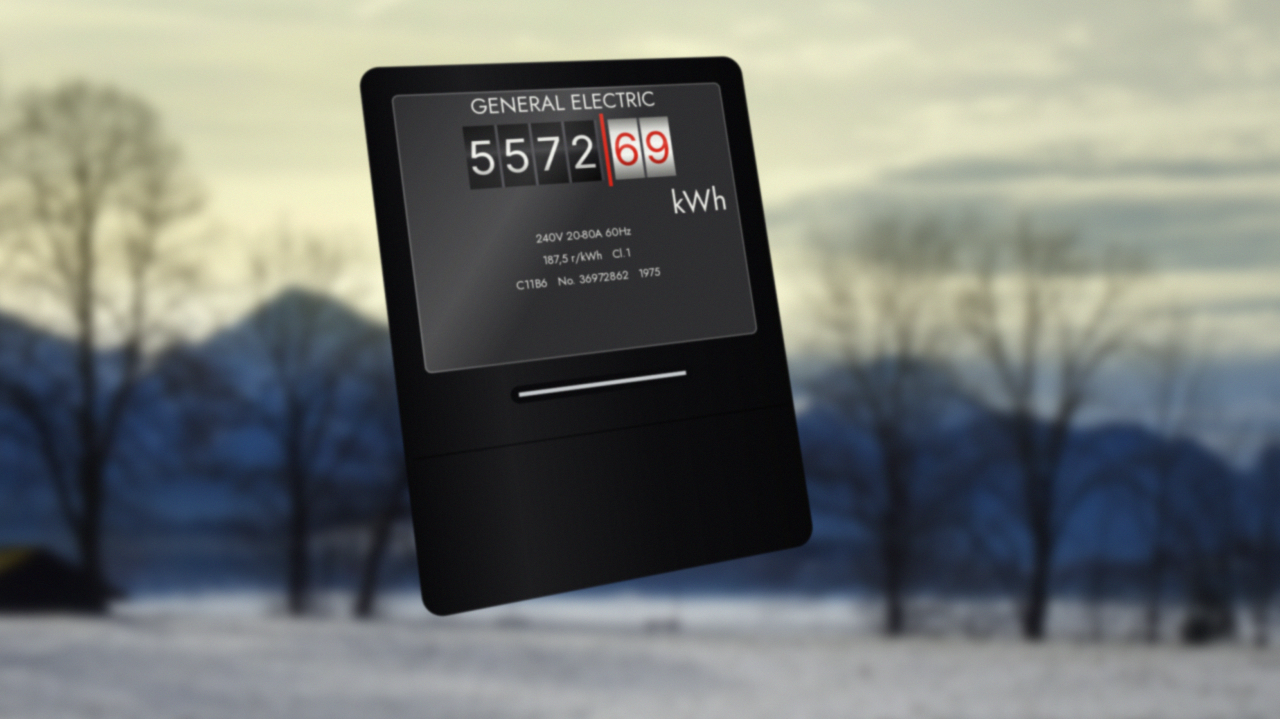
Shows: 5572.69 kWh
